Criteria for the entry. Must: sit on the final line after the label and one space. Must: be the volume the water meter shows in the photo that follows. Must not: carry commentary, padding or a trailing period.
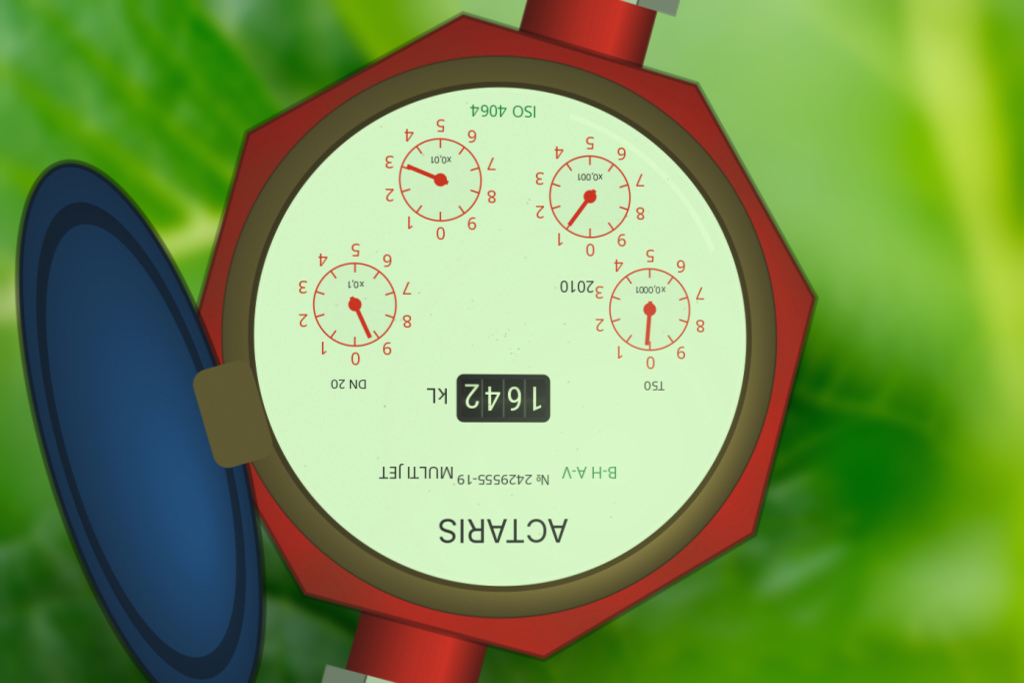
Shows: 1641.9310 kL
